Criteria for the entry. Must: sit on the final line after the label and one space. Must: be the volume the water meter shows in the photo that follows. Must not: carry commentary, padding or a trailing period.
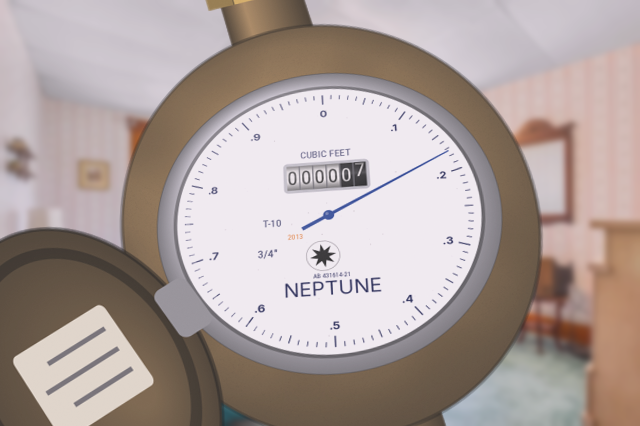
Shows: 7.17 ft³
